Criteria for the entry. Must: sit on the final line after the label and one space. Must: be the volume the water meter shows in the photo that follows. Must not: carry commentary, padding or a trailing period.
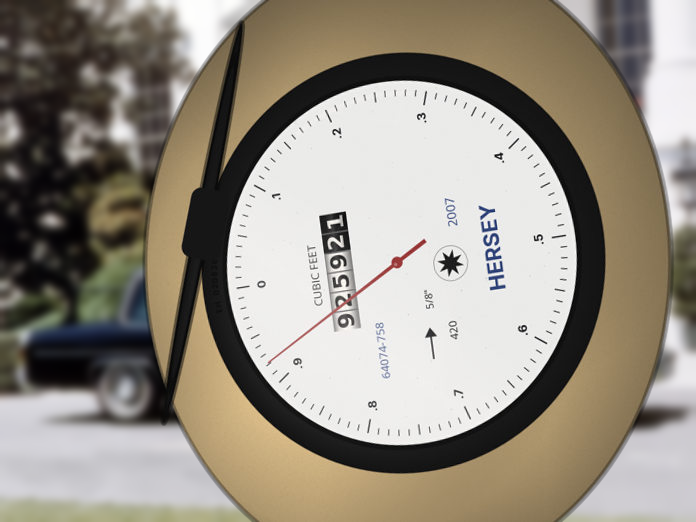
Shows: 925920.92 ft³
